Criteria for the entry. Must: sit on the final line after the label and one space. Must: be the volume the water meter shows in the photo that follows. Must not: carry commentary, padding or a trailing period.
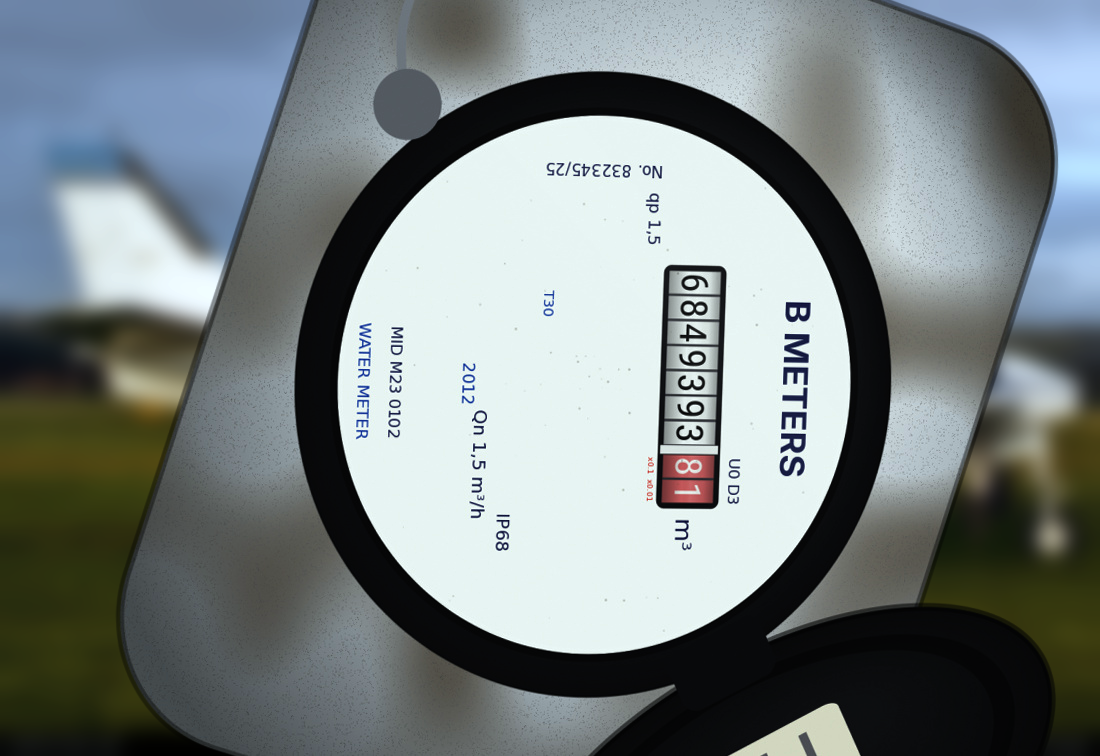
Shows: 6849393.81 m³
